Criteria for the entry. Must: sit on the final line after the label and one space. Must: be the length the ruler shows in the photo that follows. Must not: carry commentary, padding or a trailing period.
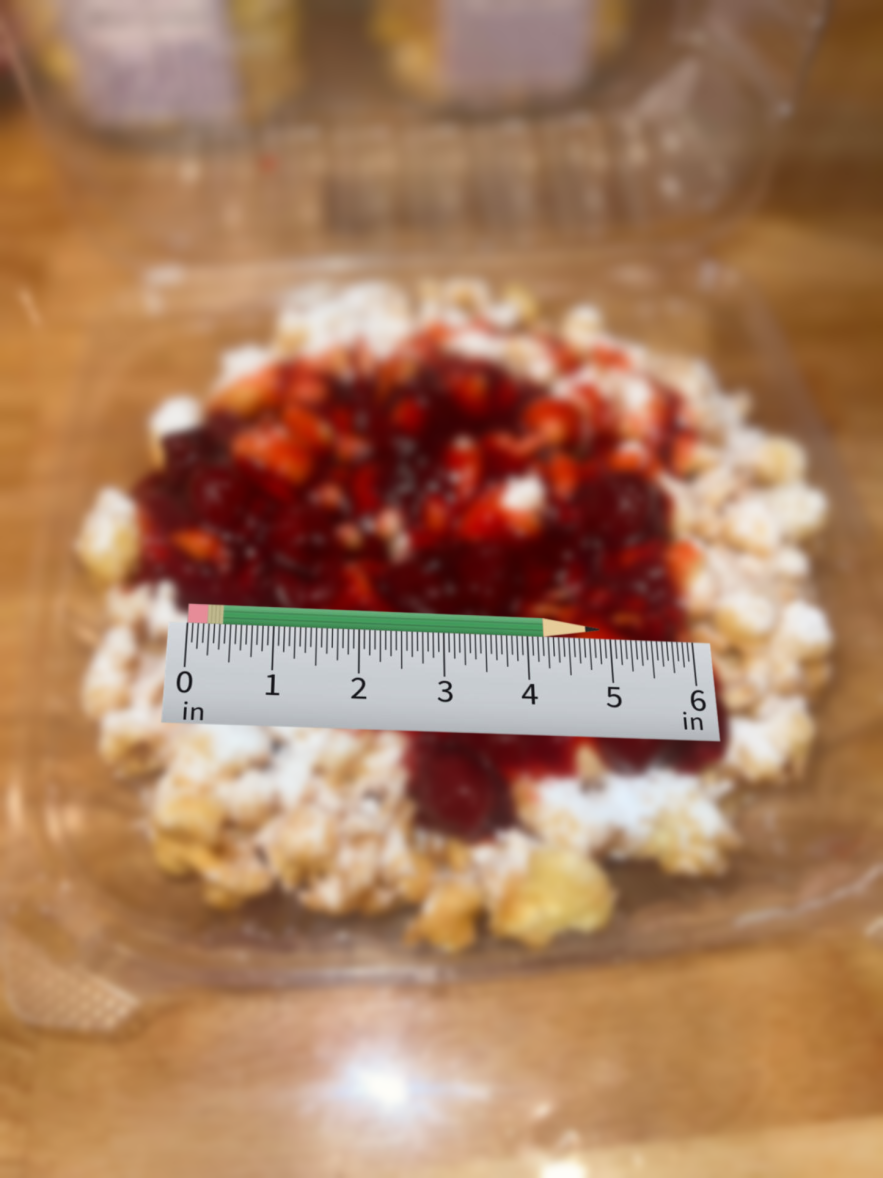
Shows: 4.875 in
